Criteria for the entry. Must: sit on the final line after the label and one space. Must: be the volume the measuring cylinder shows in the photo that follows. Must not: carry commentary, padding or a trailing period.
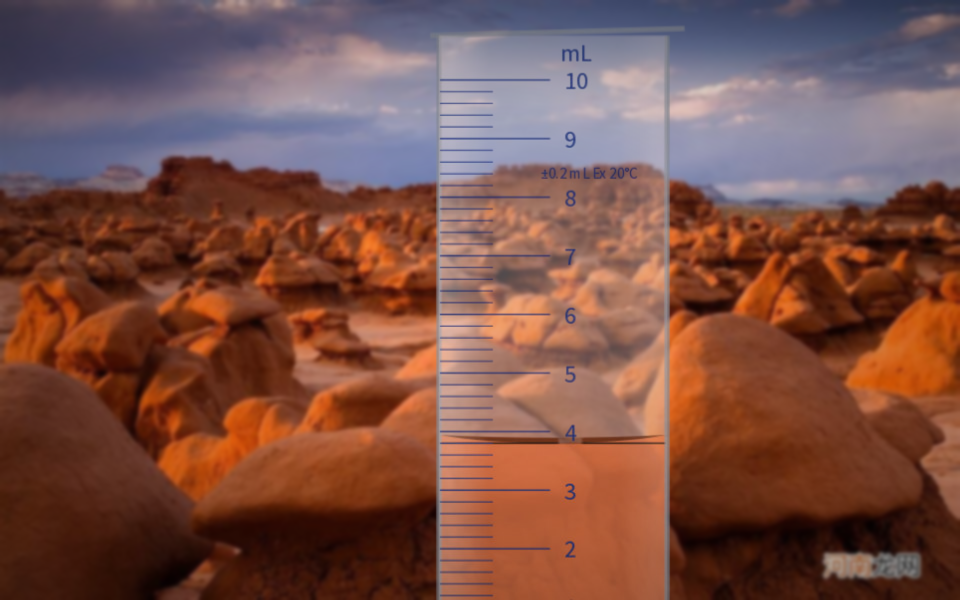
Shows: 3.8 mL
